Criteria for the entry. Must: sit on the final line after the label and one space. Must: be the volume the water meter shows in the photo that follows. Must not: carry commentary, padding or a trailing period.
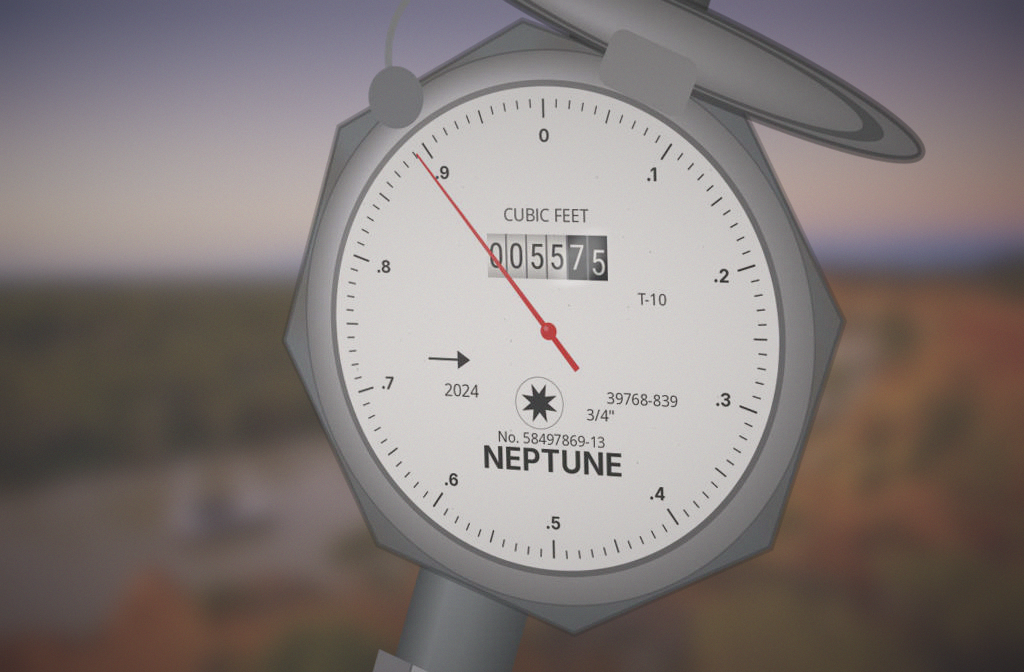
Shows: 5574.89 ft³
